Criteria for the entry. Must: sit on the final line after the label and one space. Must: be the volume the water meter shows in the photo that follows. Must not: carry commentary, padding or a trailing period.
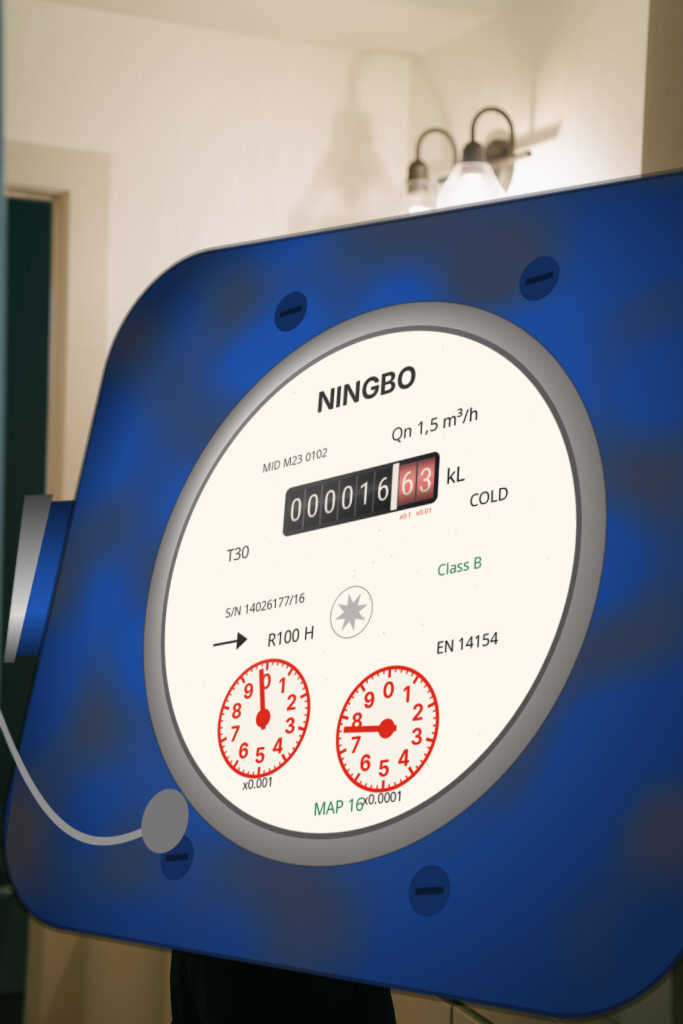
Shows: 16.6297 kL
